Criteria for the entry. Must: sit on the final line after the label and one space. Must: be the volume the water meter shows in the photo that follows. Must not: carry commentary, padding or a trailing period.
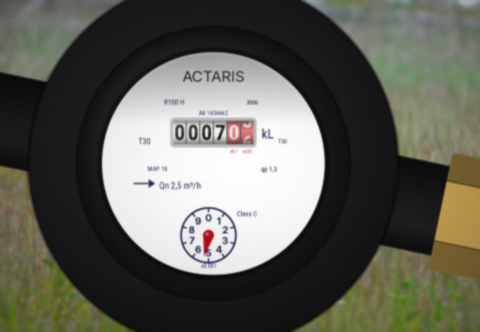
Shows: 7.055 kL
